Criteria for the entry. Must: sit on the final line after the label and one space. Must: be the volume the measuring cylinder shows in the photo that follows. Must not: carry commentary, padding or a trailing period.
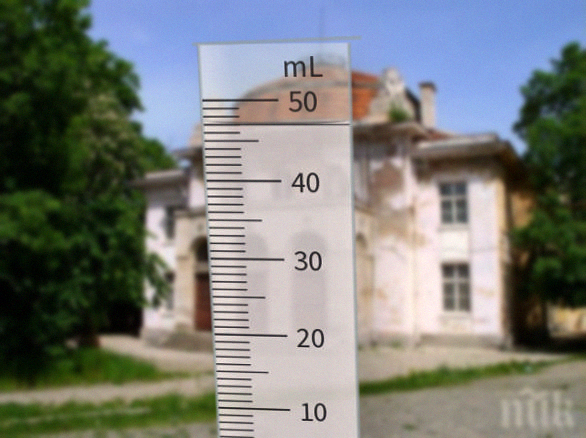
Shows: 47 mL
